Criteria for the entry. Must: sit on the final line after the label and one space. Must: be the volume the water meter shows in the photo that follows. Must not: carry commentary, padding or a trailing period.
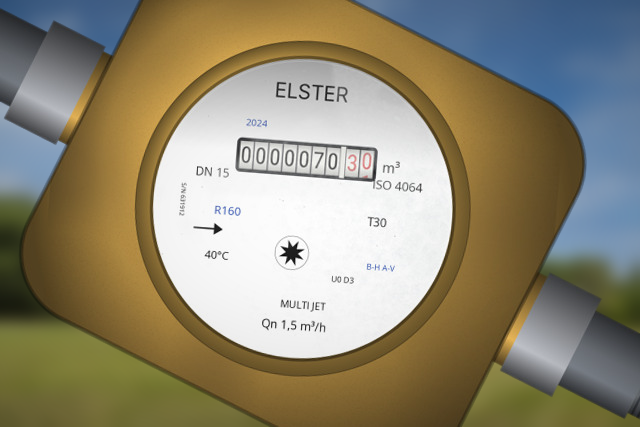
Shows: 70.30 m³
